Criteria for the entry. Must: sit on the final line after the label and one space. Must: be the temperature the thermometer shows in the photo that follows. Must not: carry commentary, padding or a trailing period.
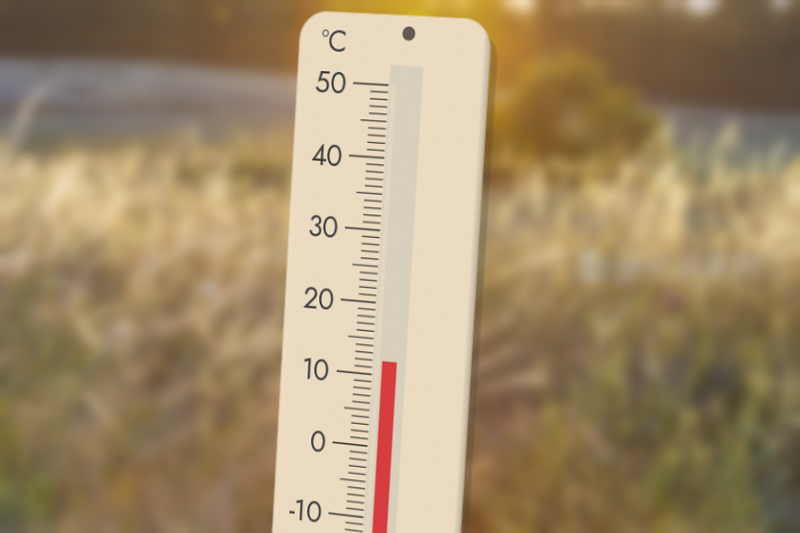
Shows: 12 °C
